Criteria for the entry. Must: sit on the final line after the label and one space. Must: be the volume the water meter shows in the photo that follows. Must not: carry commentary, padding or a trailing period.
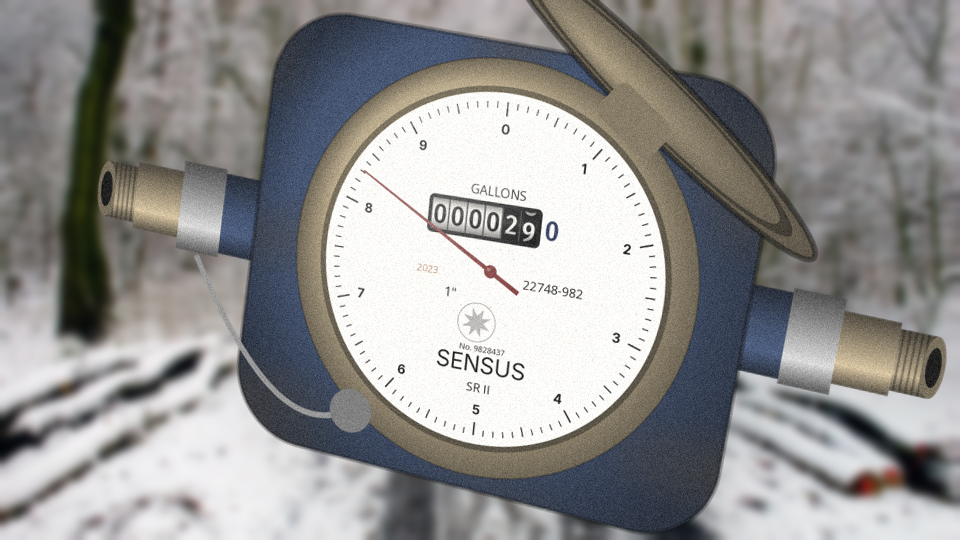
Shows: 288.3 gal
